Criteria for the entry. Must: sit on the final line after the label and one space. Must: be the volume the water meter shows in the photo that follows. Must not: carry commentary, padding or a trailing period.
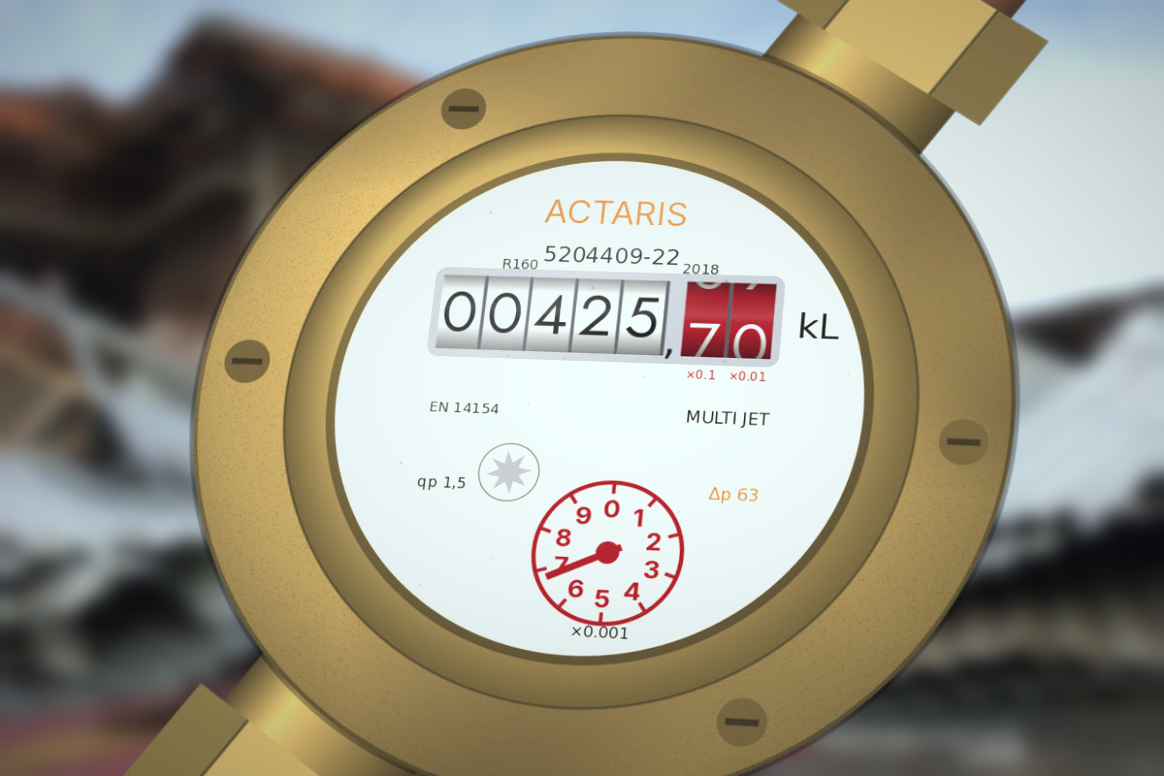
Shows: 425.696 kL
